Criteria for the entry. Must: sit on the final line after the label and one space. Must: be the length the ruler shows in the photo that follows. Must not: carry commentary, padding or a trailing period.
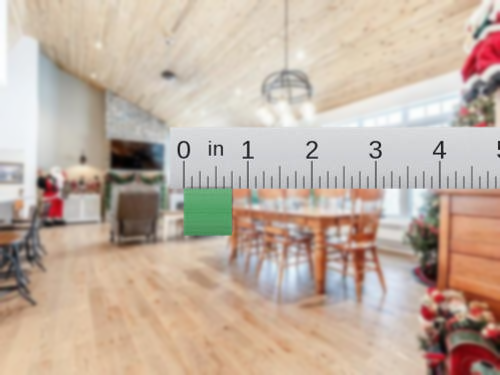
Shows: 0.75 in
